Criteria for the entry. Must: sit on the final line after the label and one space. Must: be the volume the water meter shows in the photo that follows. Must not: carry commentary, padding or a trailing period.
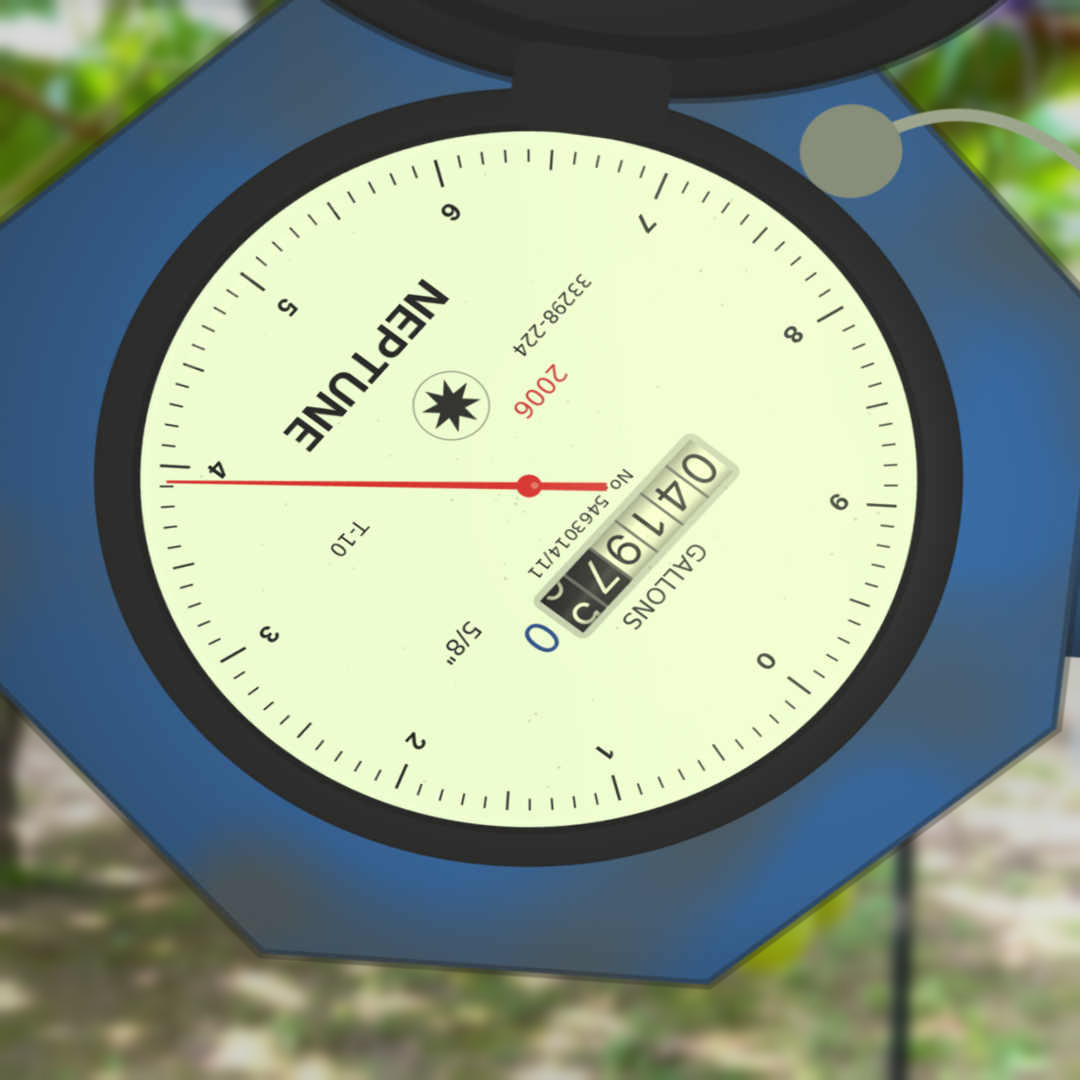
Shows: 419753.9 gal
